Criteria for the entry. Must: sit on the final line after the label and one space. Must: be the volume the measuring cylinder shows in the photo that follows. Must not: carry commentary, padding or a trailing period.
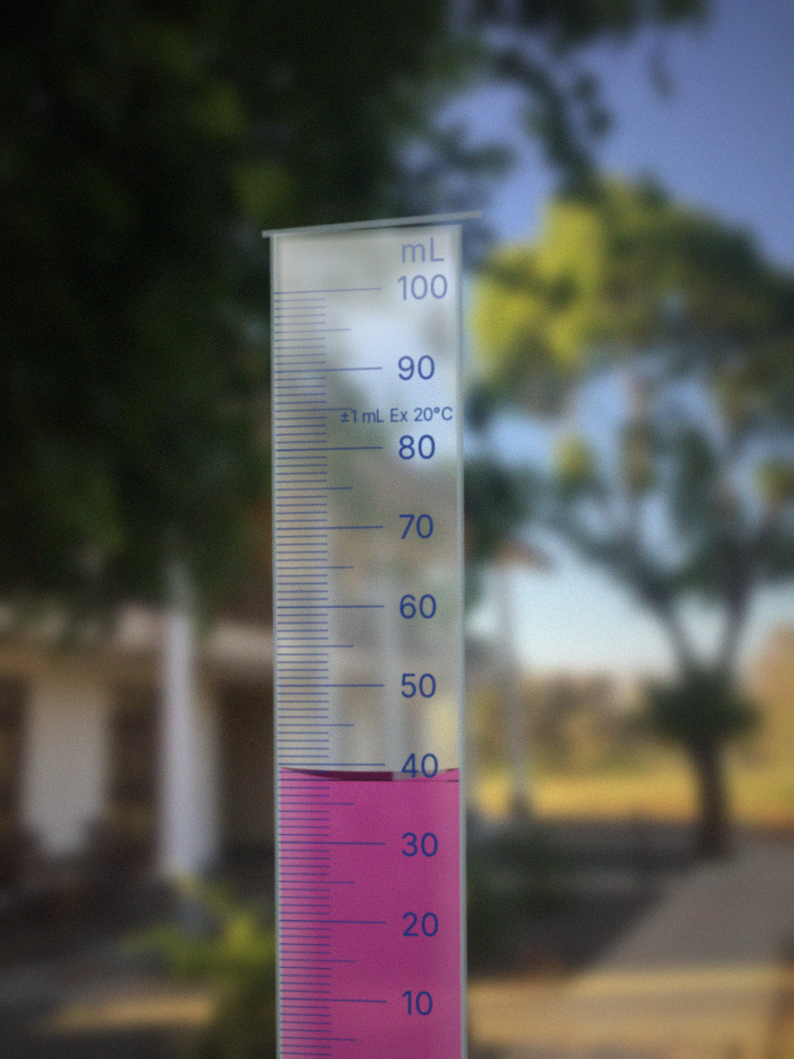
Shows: 38 mL
